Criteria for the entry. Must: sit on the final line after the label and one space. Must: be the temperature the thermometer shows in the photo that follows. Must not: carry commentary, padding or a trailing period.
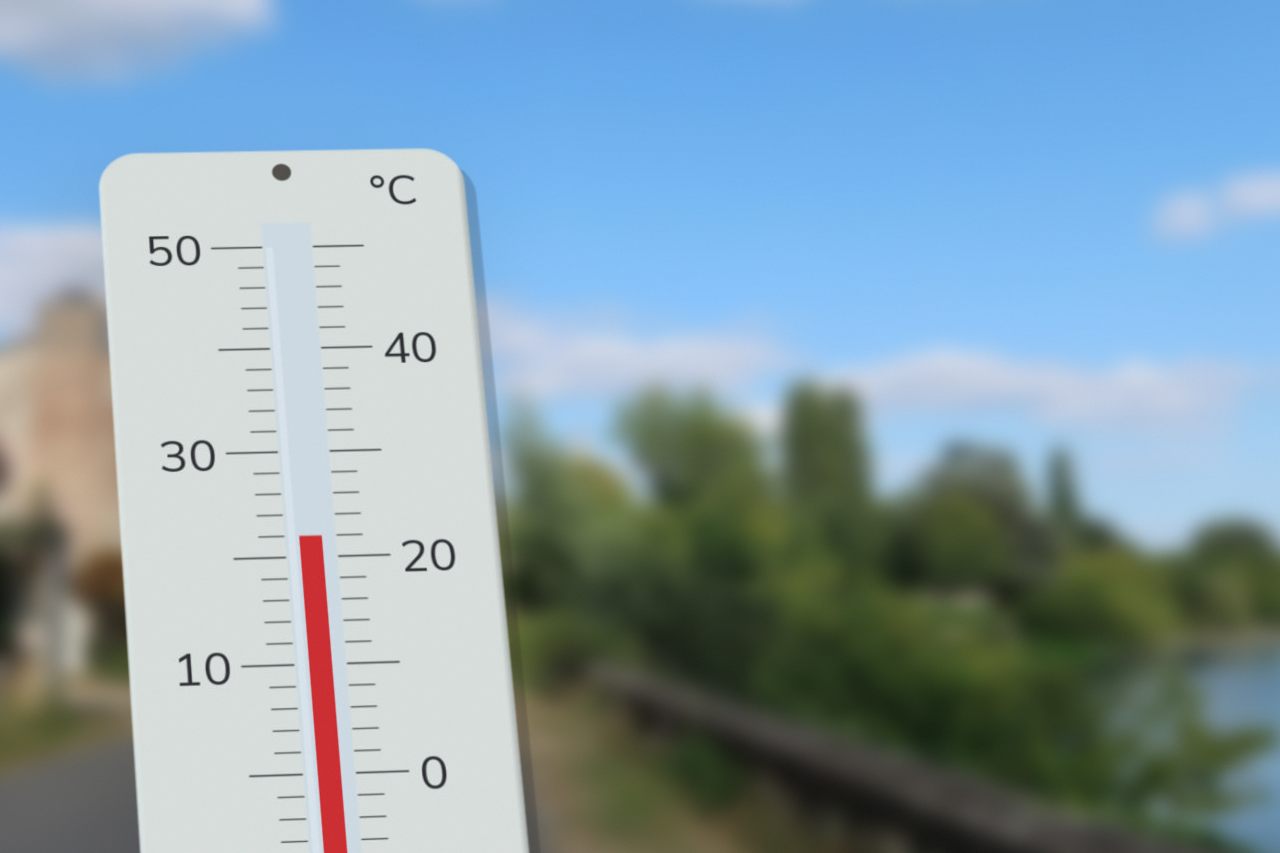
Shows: 22 °C
